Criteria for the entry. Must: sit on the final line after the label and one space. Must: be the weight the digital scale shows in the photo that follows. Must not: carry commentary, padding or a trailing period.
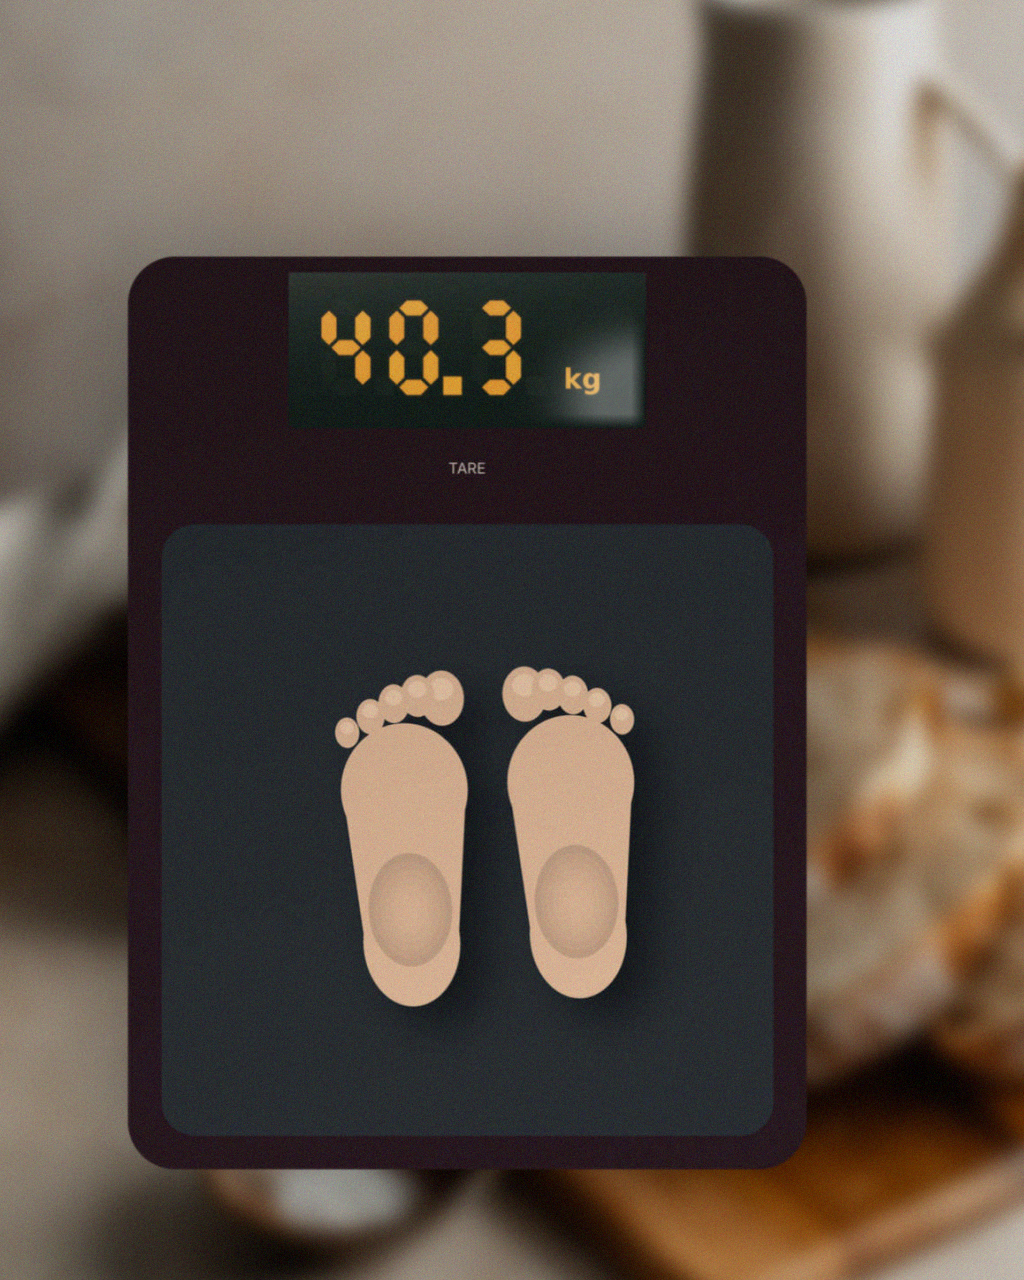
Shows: 40.3 kg
